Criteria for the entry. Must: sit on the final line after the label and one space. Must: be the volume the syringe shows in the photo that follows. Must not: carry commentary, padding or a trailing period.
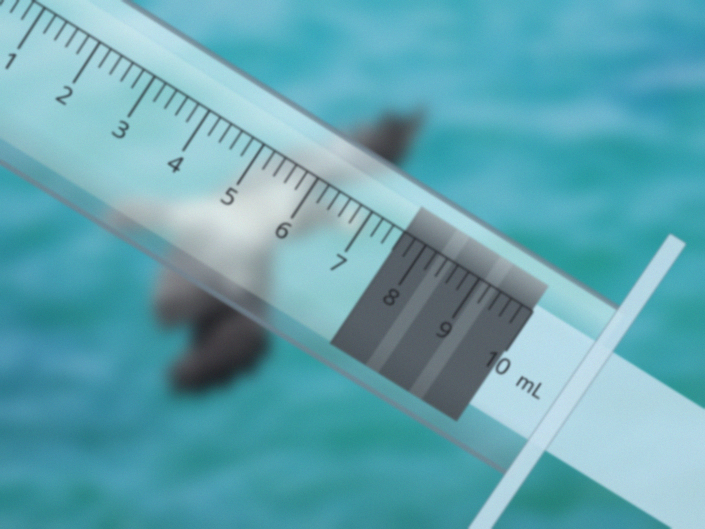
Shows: 7.6 mL
